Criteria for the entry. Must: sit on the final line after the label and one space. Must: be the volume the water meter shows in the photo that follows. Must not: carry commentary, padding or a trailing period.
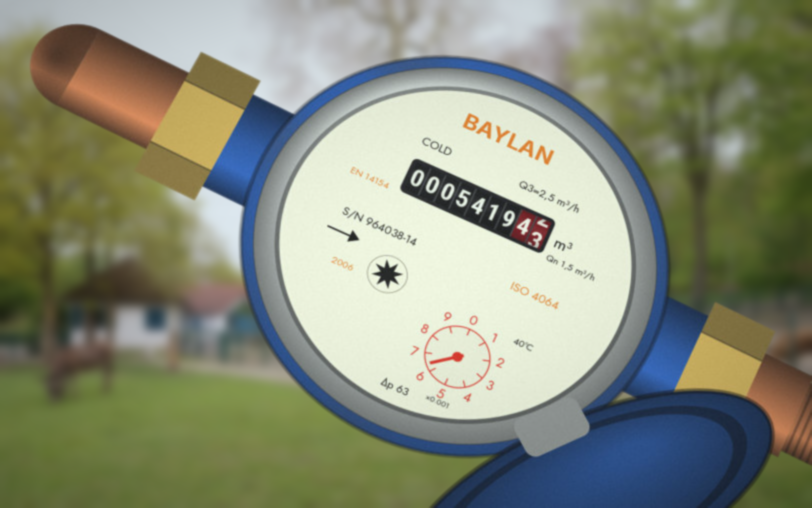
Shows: 5419.426 m³
